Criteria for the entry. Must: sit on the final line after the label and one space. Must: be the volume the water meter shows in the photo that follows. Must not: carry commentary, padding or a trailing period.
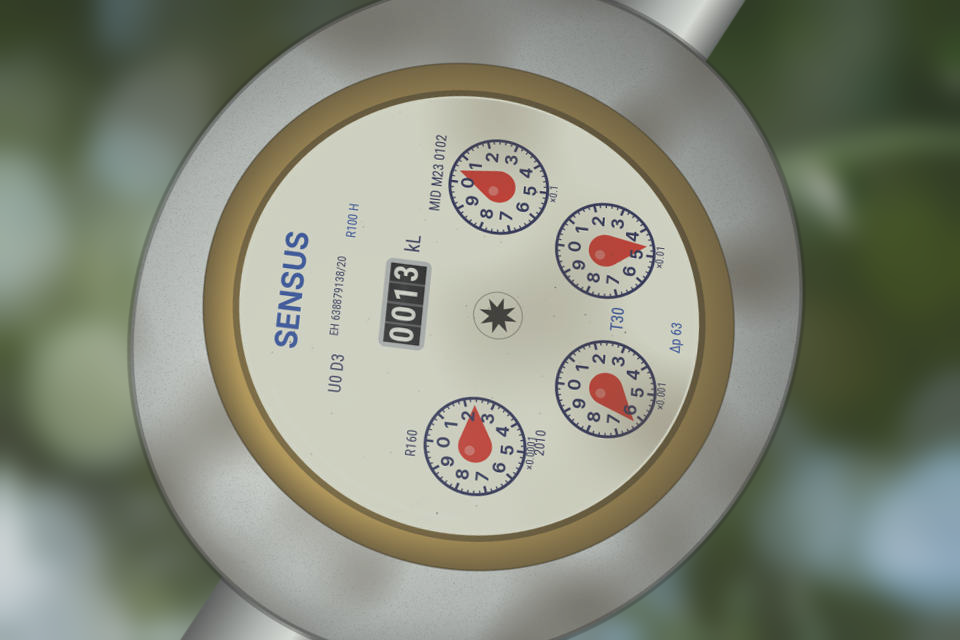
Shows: 13.0462 kL
